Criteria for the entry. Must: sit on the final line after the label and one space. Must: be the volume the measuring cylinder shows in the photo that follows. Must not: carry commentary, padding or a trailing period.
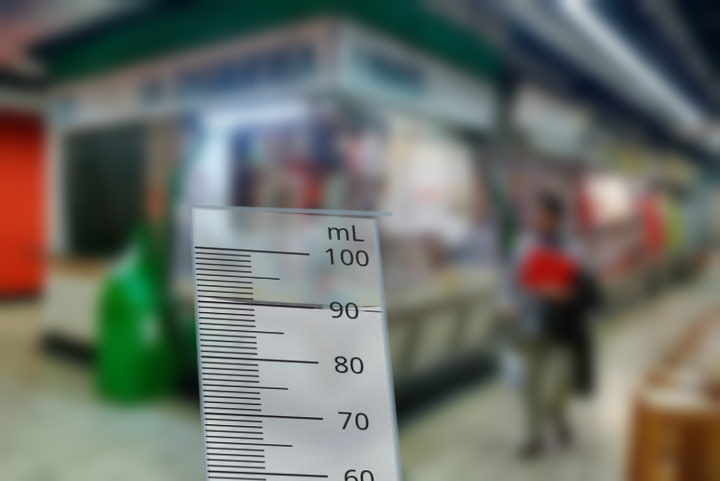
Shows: 90 mL
